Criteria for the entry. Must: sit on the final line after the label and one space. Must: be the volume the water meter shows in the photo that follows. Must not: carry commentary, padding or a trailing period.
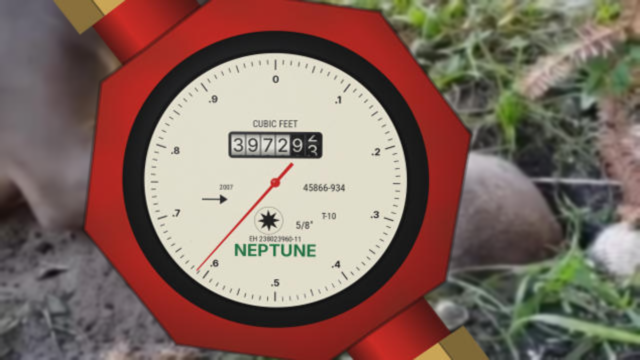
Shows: 397292.61 ft³
